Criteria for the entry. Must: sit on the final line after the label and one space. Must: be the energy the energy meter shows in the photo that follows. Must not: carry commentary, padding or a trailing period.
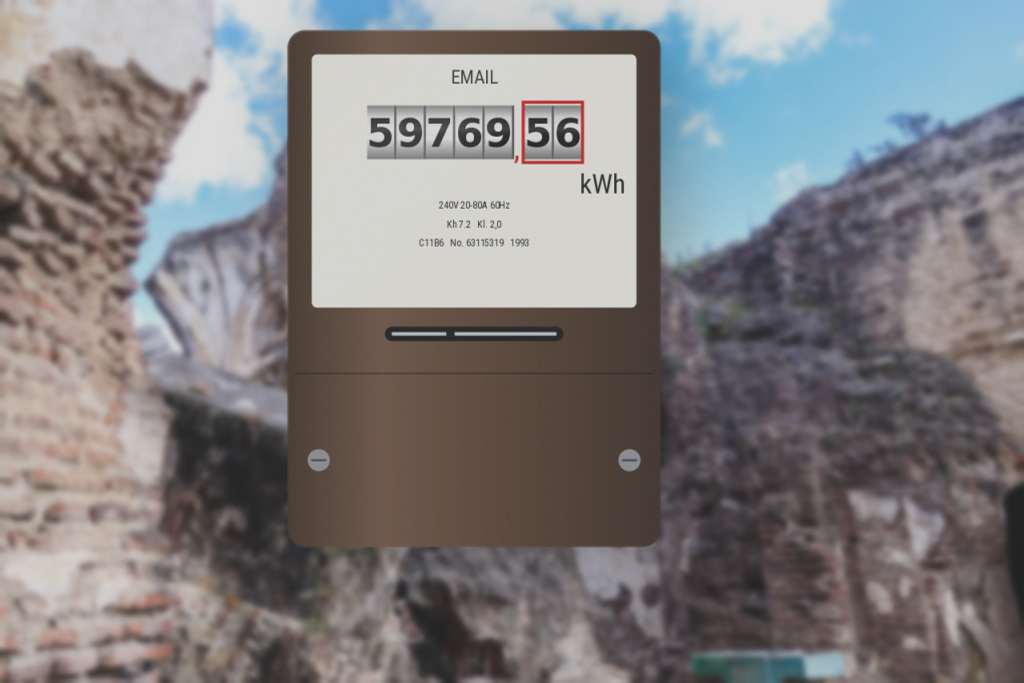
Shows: 59769.56 kWh
